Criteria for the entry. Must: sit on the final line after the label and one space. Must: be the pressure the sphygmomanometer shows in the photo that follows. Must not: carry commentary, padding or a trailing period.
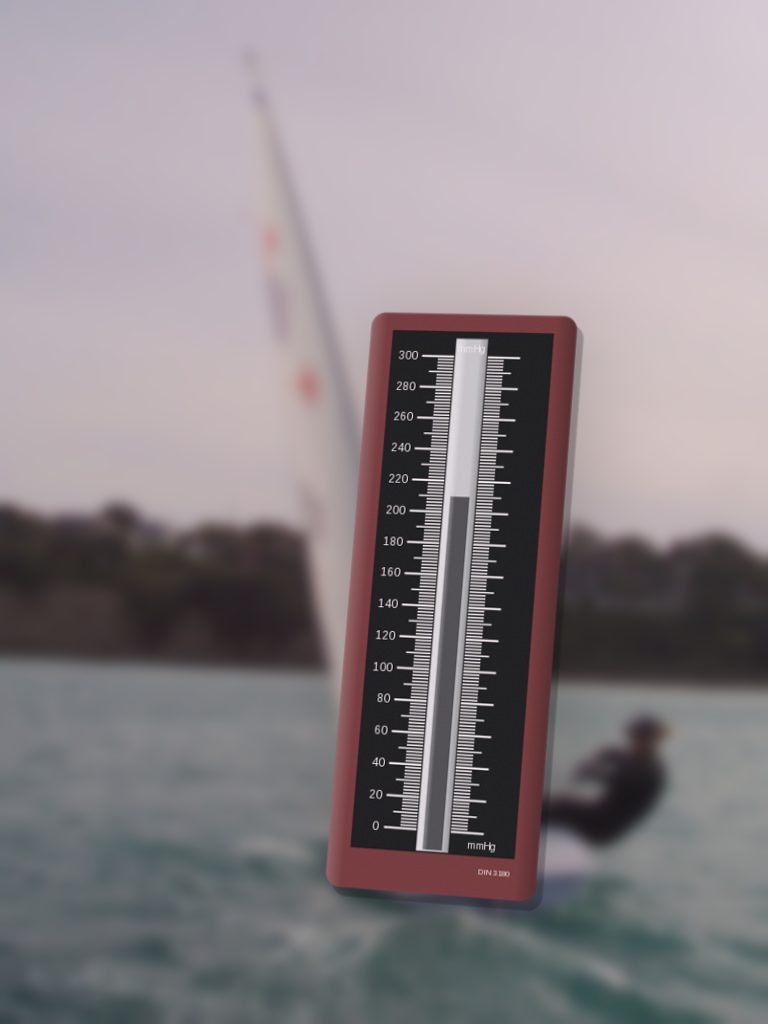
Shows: 210 mmHg
